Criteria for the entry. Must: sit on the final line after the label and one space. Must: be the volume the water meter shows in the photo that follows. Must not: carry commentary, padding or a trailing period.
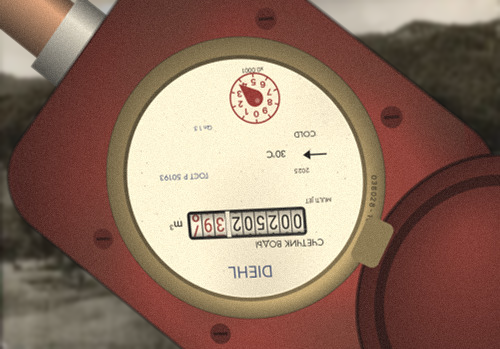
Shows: 2502.3973 m³
